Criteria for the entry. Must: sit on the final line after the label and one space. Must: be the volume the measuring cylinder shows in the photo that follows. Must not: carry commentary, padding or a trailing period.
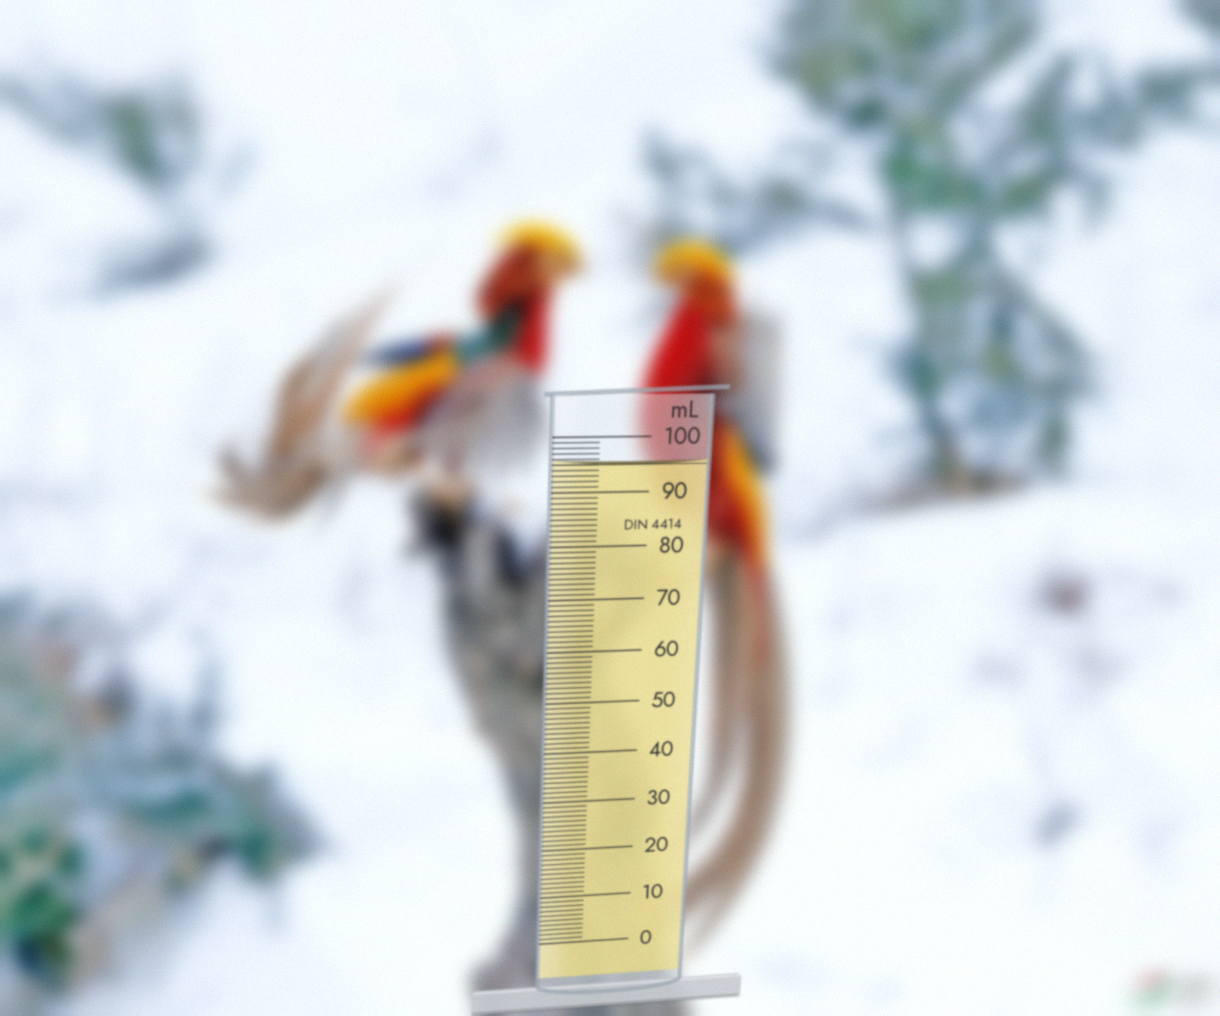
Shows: 95 mL
